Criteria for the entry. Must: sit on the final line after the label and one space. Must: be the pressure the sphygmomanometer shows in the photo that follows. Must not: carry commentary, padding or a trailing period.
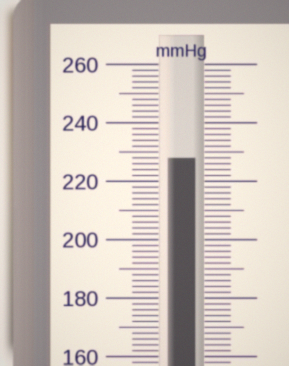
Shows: 228 mmHg
